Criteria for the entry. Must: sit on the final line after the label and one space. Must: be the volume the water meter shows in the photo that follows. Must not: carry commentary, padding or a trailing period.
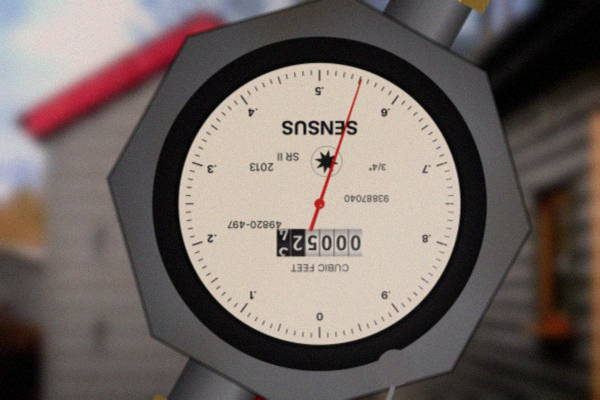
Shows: 523.55 ft³
